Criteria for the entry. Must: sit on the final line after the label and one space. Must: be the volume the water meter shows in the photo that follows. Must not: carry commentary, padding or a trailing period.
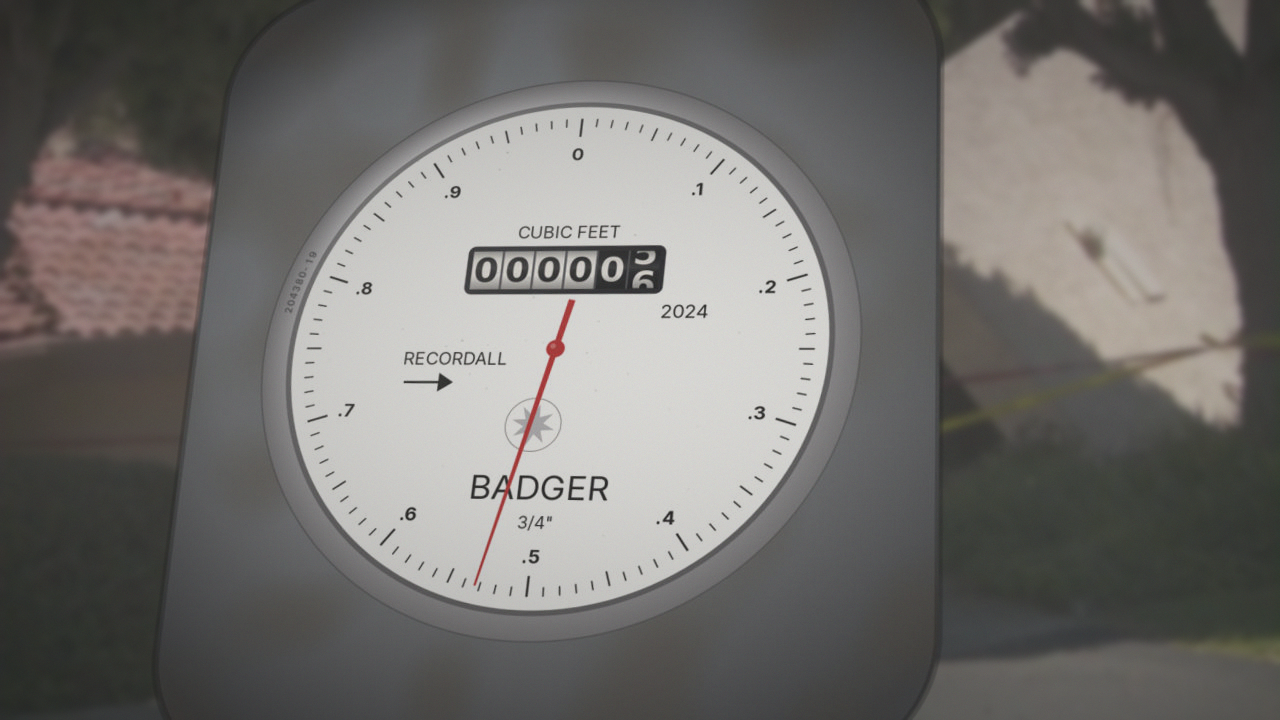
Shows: 5.53 ft³
